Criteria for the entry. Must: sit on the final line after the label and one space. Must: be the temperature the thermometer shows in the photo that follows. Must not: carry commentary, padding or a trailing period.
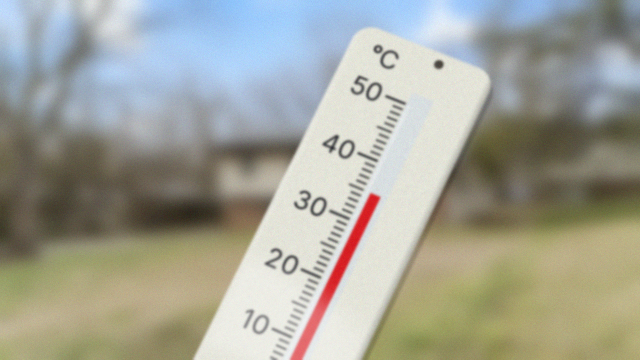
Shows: 35 °C
